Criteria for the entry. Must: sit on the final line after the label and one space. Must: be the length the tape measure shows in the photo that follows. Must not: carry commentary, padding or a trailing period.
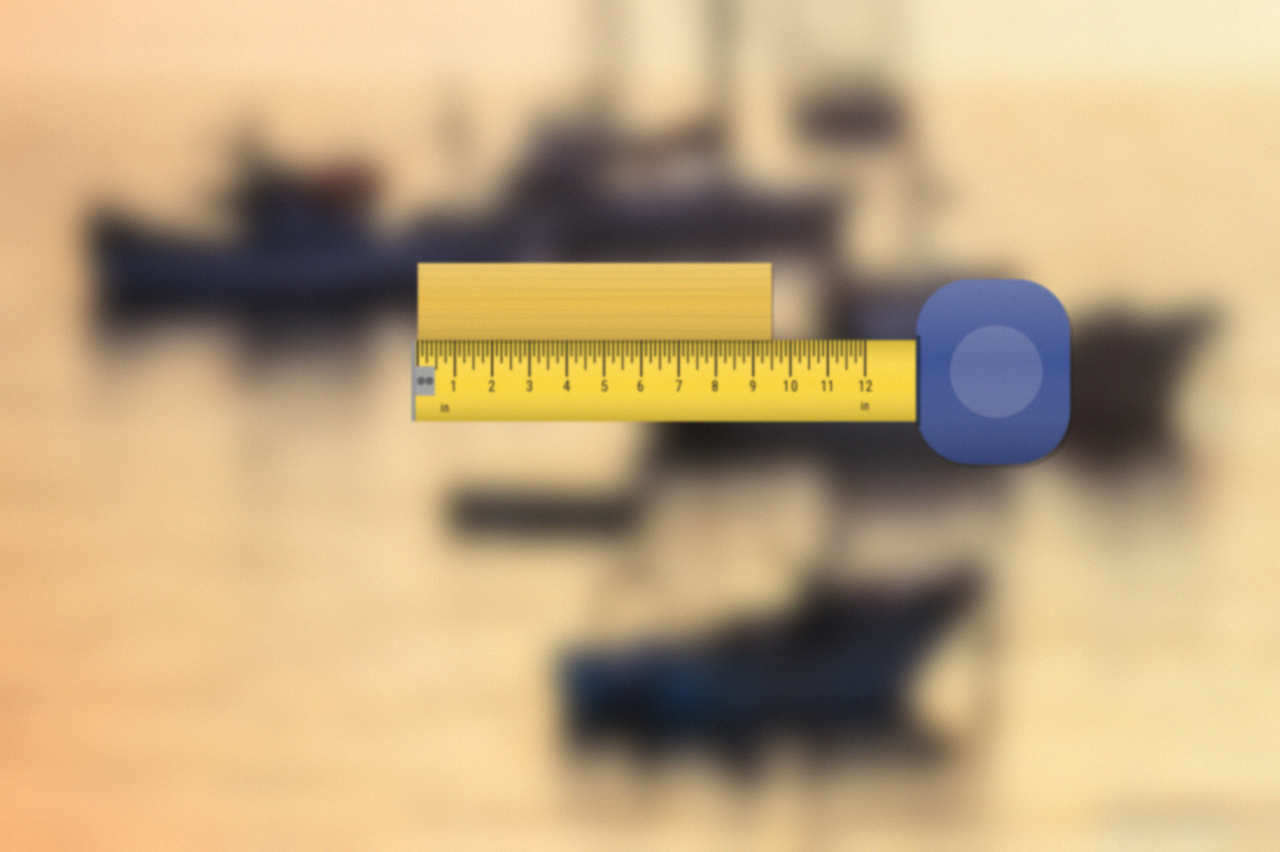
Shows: 9.5 in
